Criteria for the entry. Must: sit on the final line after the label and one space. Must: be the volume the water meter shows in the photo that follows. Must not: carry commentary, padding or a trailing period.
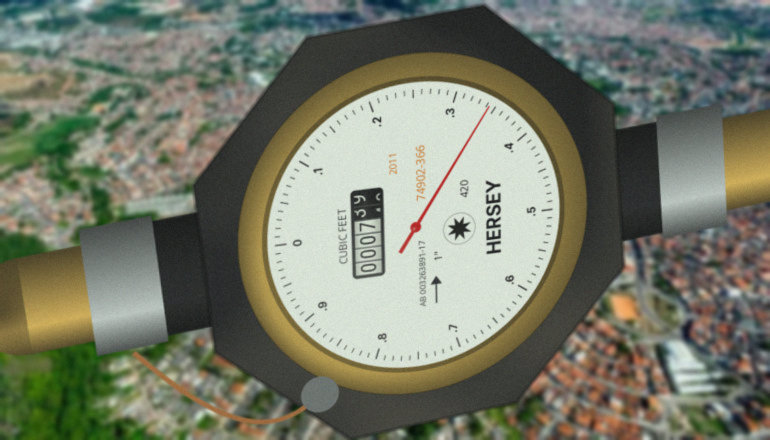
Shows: 739.34 ft³
